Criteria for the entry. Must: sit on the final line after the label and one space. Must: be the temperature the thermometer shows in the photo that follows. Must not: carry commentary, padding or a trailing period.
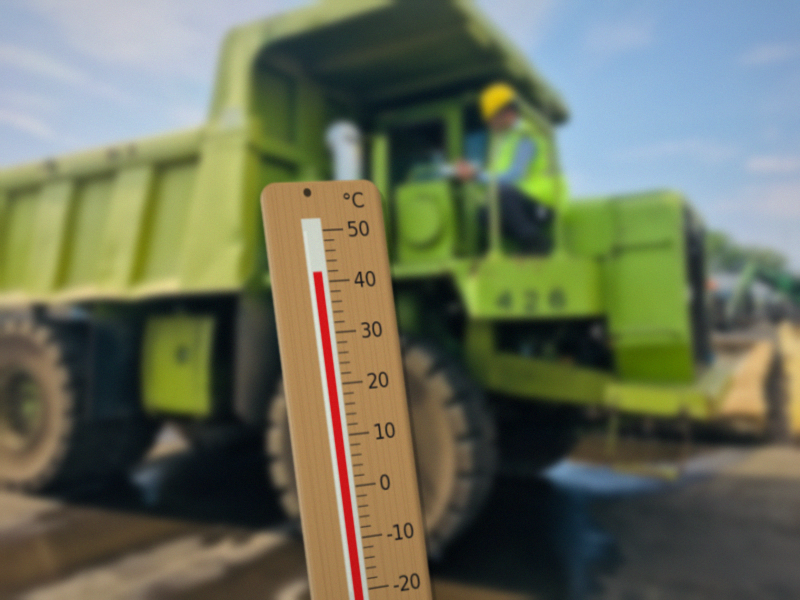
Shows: 42 °C
